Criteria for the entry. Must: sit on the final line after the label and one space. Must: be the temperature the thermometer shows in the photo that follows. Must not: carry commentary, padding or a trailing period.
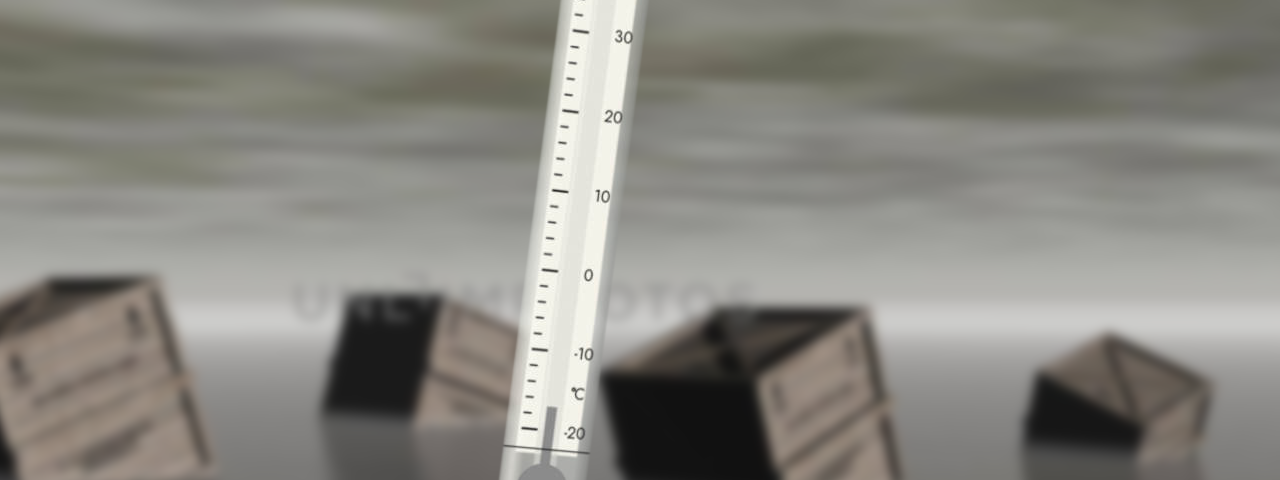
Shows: -17 °C
